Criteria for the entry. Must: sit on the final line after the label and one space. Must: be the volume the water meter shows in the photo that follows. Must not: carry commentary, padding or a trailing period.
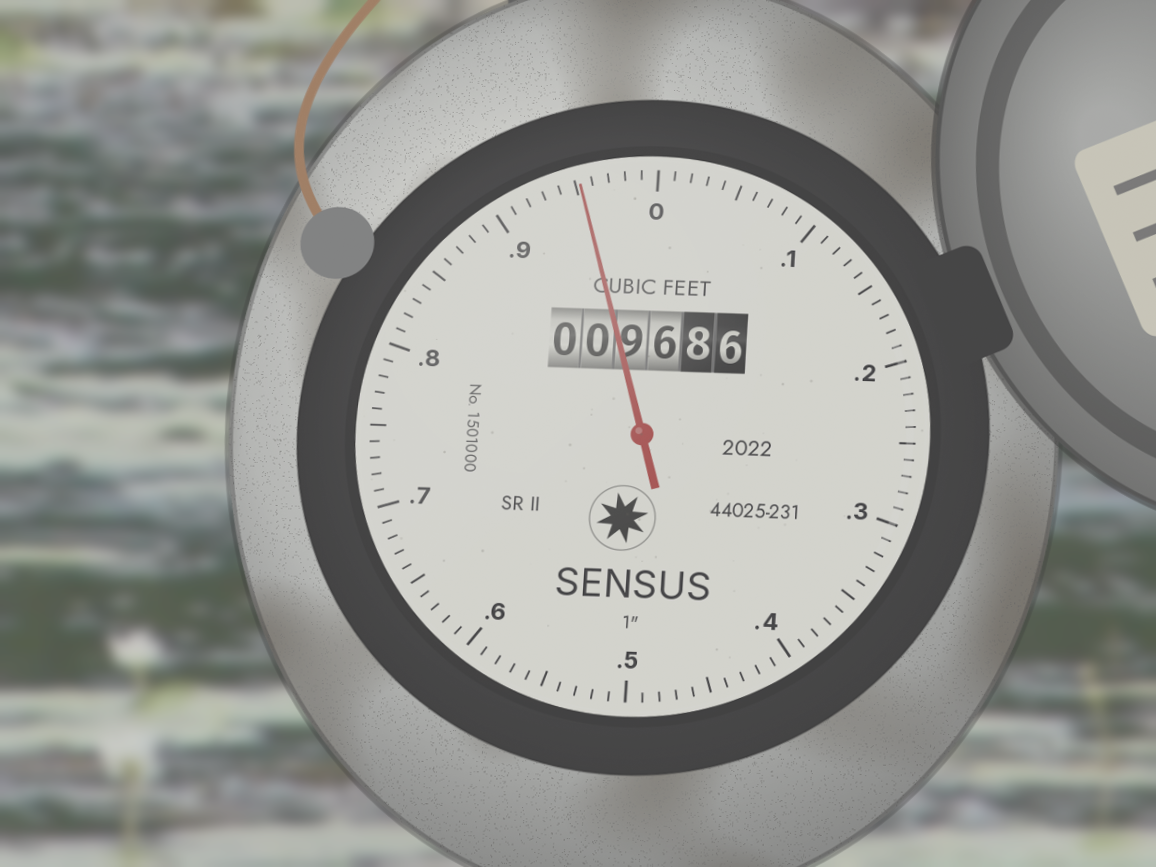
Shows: 9685.95 ft³
